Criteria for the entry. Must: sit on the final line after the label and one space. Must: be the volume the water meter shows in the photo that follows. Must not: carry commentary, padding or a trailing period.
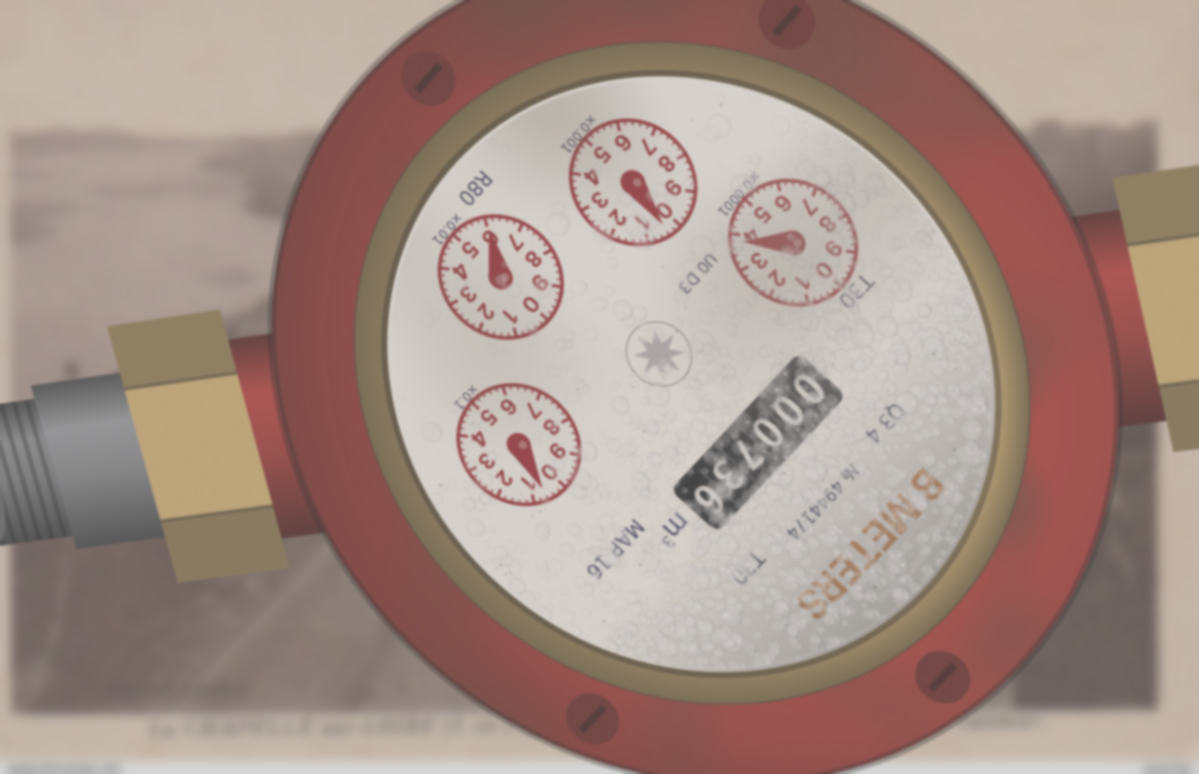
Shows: 736.0603 m³
